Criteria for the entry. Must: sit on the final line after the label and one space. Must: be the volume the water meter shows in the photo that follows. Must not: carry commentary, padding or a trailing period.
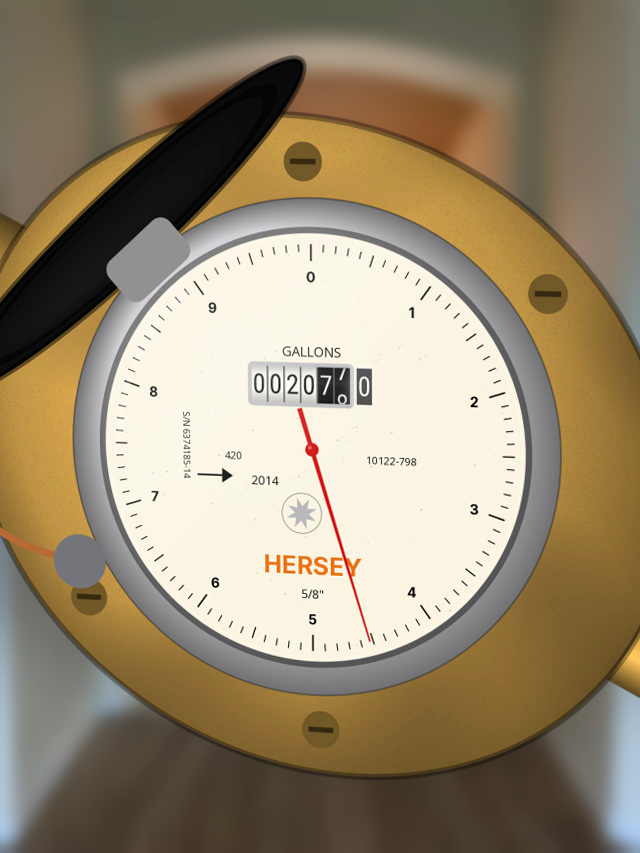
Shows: 20774.5 gal
